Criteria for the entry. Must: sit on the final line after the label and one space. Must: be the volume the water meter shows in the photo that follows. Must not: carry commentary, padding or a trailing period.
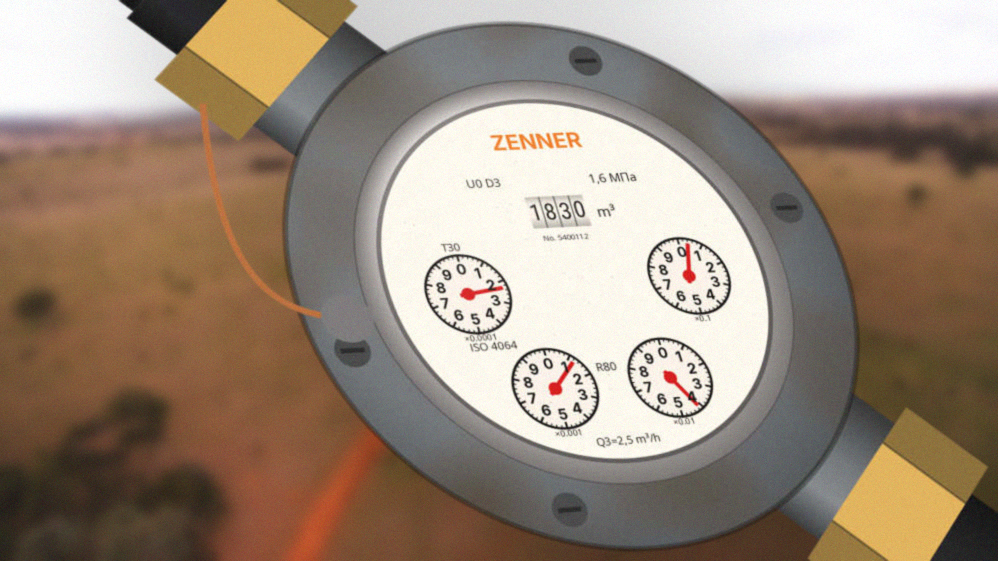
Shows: 1830.0412 m³
